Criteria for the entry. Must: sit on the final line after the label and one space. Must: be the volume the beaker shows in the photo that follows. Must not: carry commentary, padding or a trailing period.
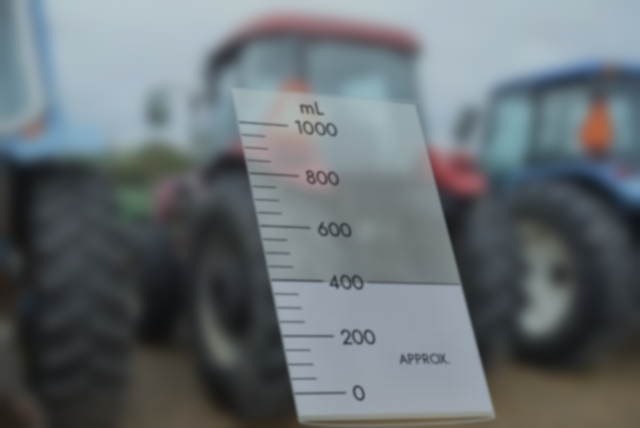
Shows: 400 mL
